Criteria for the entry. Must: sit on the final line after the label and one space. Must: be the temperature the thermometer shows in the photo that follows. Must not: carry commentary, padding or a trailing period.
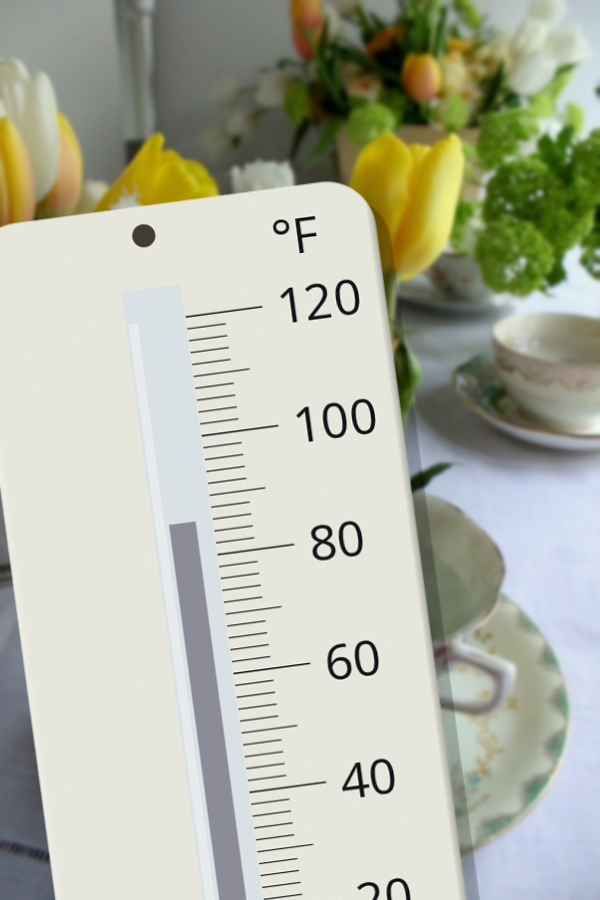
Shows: 86 °F
